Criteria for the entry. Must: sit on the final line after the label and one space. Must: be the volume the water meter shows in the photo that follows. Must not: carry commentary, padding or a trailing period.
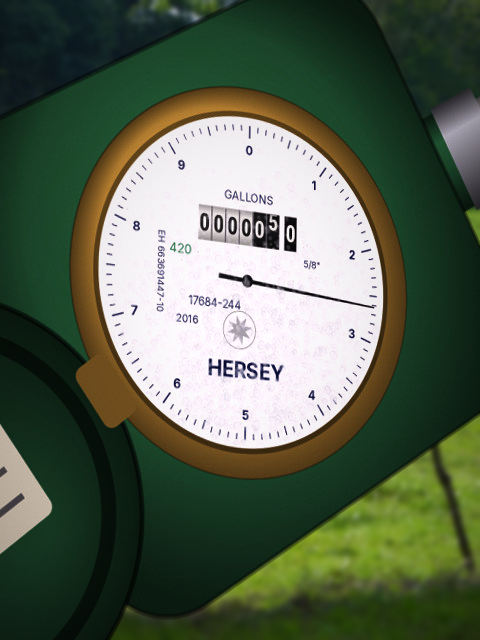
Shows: 52.6 gal
